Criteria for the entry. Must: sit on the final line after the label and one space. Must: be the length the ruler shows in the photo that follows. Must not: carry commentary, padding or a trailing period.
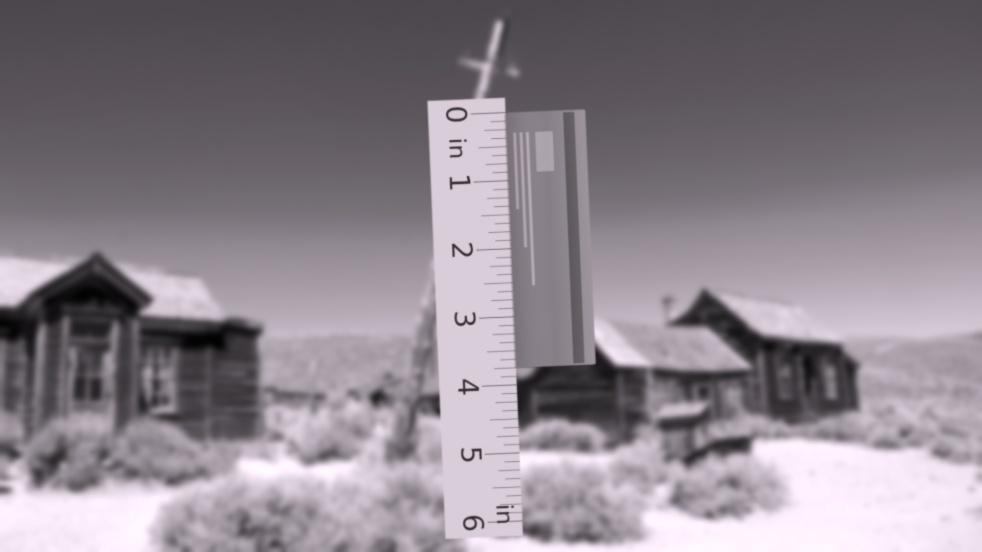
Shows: 3.75 in
